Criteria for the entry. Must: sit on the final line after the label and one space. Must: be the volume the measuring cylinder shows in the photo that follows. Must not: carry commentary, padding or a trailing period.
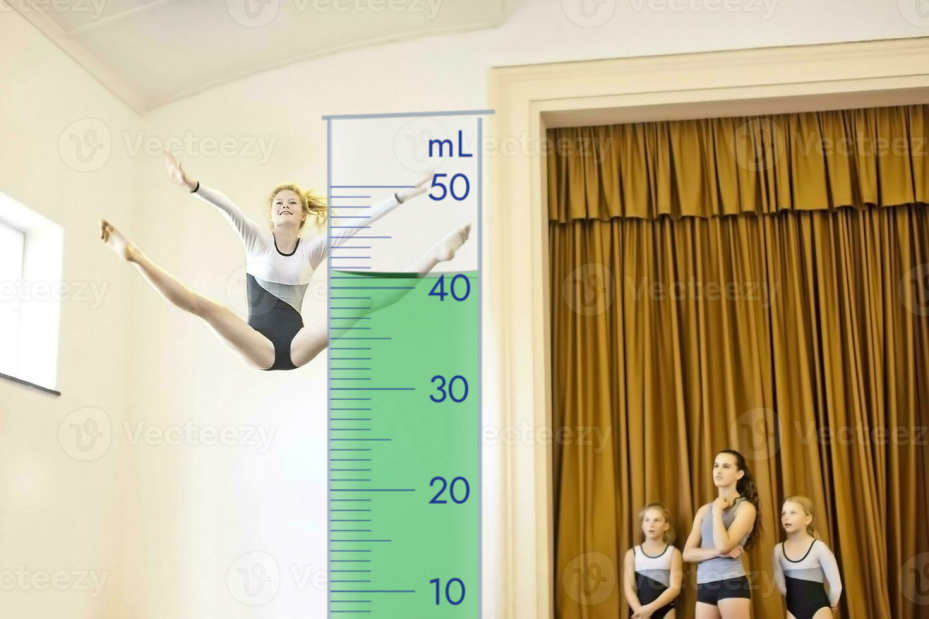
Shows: 41 mL
